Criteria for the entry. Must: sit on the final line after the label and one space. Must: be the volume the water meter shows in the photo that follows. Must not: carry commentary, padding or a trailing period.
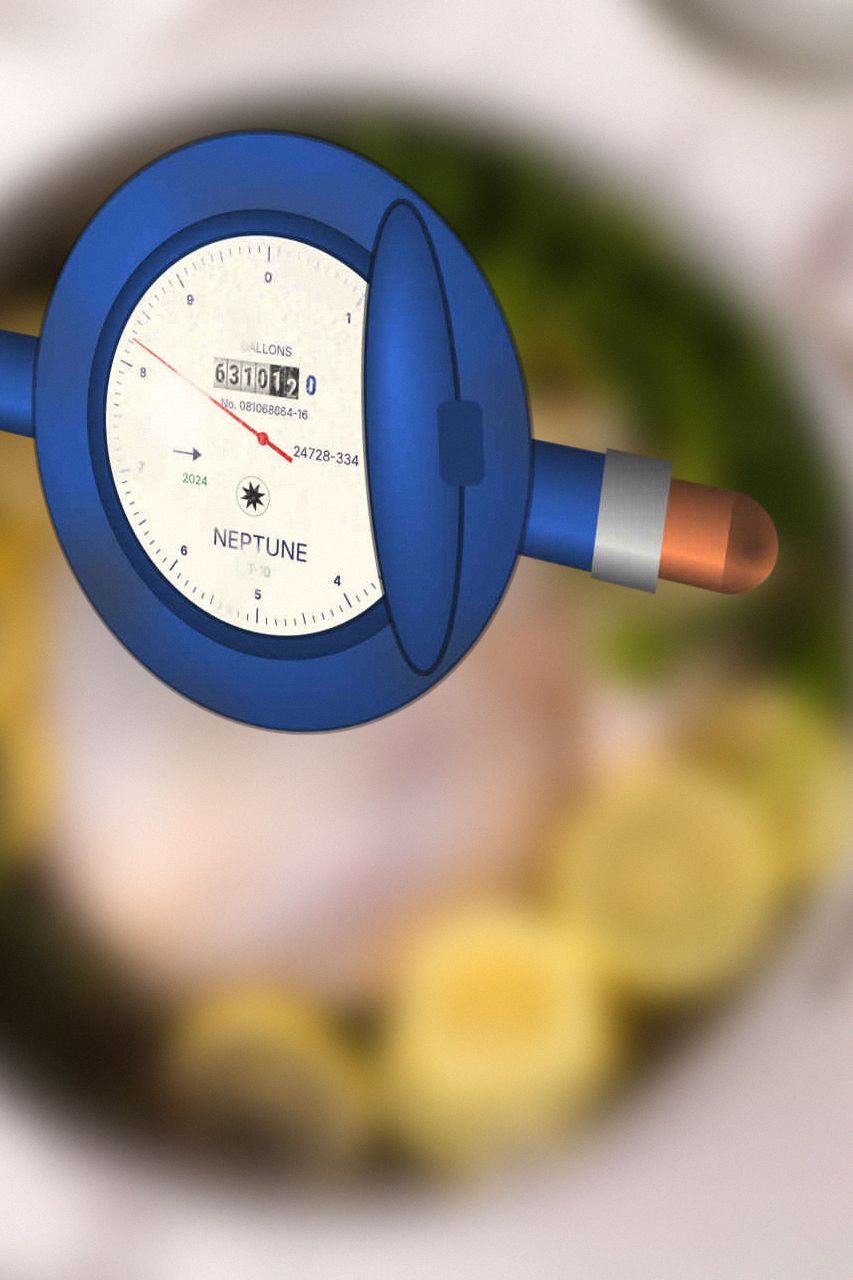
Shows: 6310118.2 gal
